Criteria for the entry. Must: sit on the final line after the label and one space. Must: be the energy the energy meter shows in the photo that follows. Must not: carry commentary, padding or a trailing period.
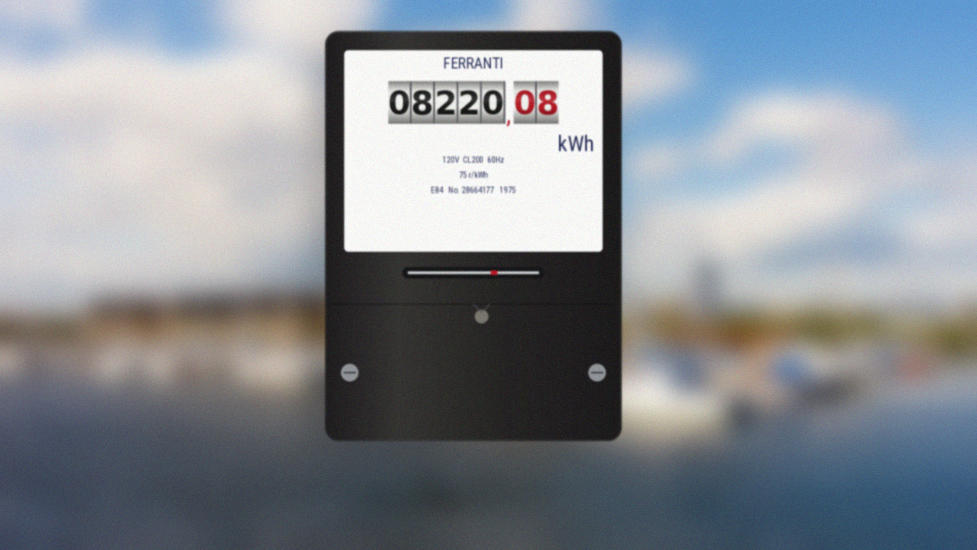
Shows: 8220.08 kWh
